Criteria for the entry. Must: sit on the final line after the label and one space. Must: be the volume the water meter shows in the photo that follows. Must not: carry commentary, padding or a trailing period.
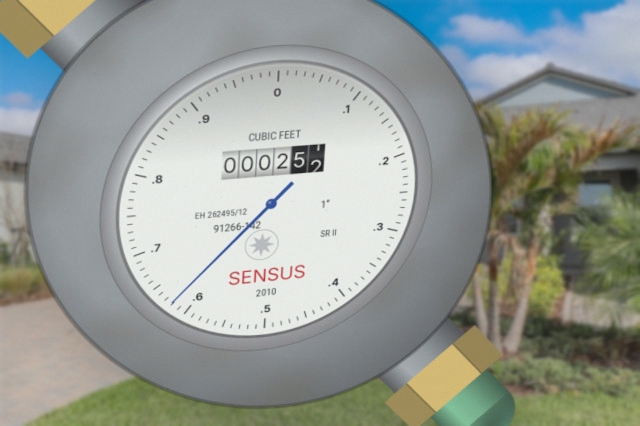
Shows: 251.62 ft³
